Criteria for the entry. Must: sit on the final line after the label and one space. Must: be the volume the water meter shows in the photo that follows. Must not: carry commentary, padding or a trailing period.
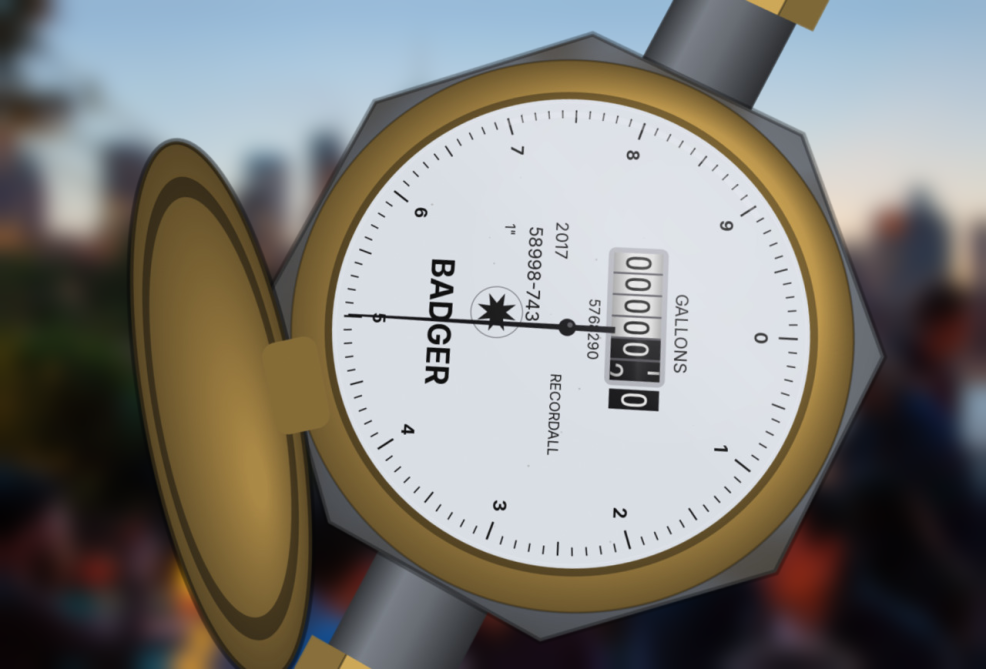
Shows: 15.0 gal
